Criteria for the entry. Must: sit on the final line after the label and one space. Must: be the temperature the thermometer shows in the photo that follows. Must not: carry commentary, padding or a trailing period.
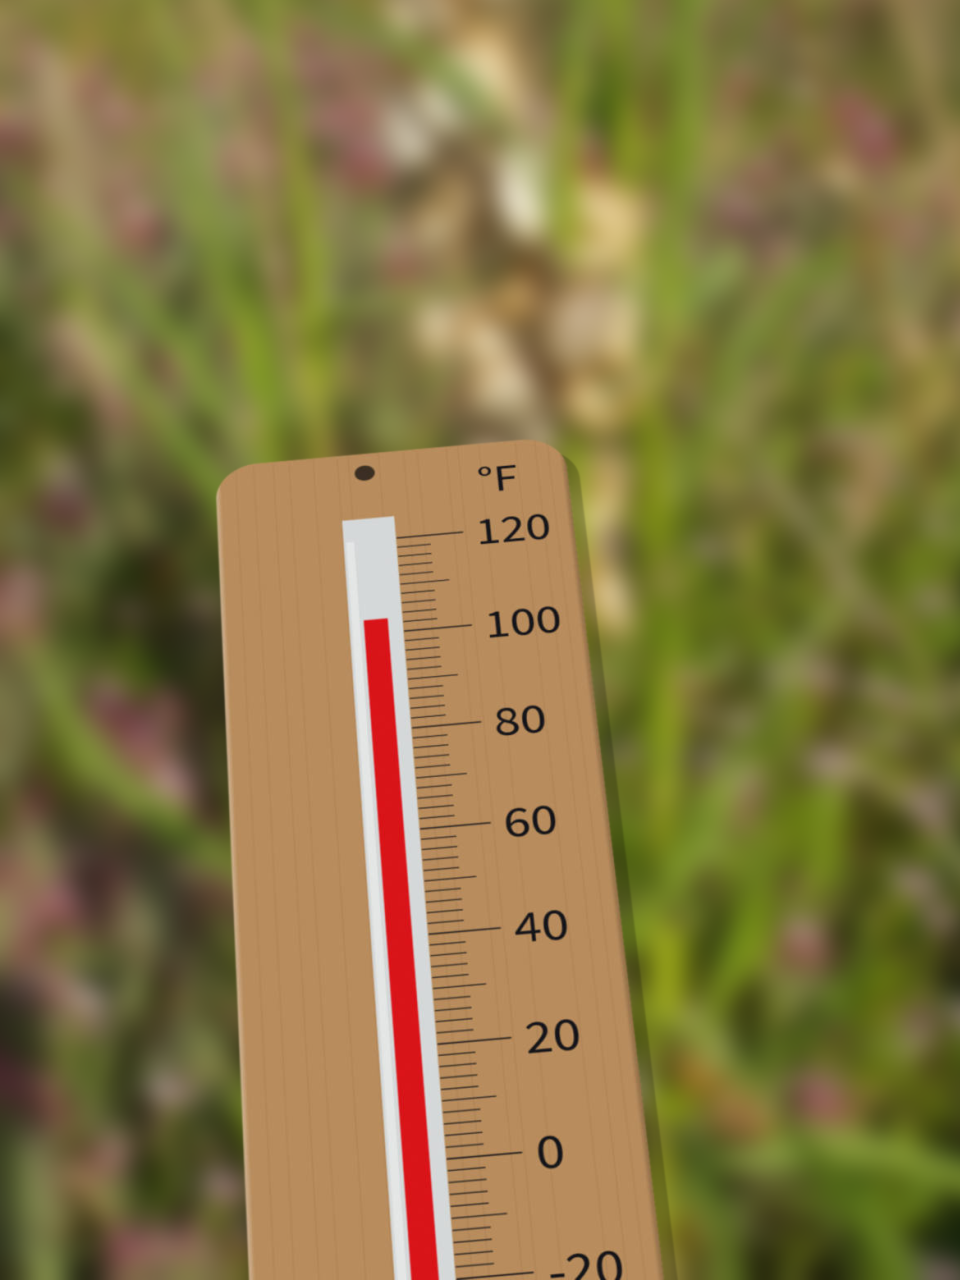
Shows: 103 °F
